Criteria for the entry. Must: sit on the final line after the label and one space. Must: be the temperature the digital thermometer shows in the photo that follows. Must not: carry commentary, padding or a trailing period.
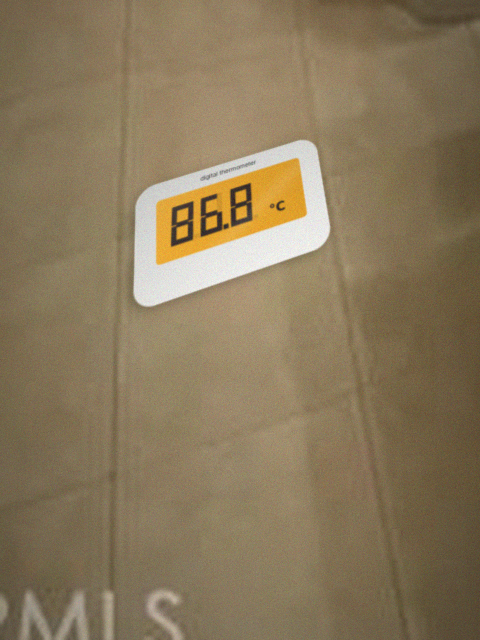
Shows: 86.8 °C
